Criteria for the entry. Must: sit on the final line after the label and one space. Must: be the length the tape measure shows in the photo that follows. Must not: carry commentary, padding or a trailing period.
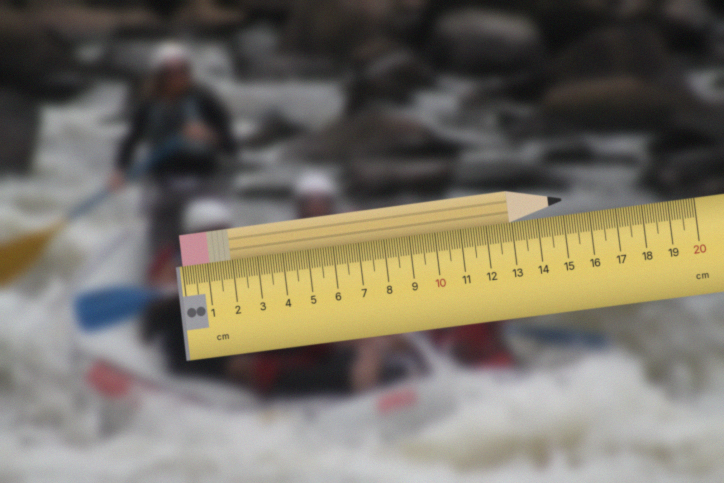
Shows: 15 cm
